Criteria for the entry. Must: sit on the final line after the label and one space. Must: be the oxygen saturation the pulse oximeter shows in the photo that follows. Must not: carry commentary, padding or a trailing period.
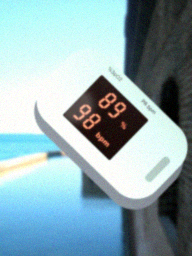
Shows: 89 %
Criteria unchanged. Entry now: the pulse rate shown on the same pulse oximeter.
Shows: 98 bpm
